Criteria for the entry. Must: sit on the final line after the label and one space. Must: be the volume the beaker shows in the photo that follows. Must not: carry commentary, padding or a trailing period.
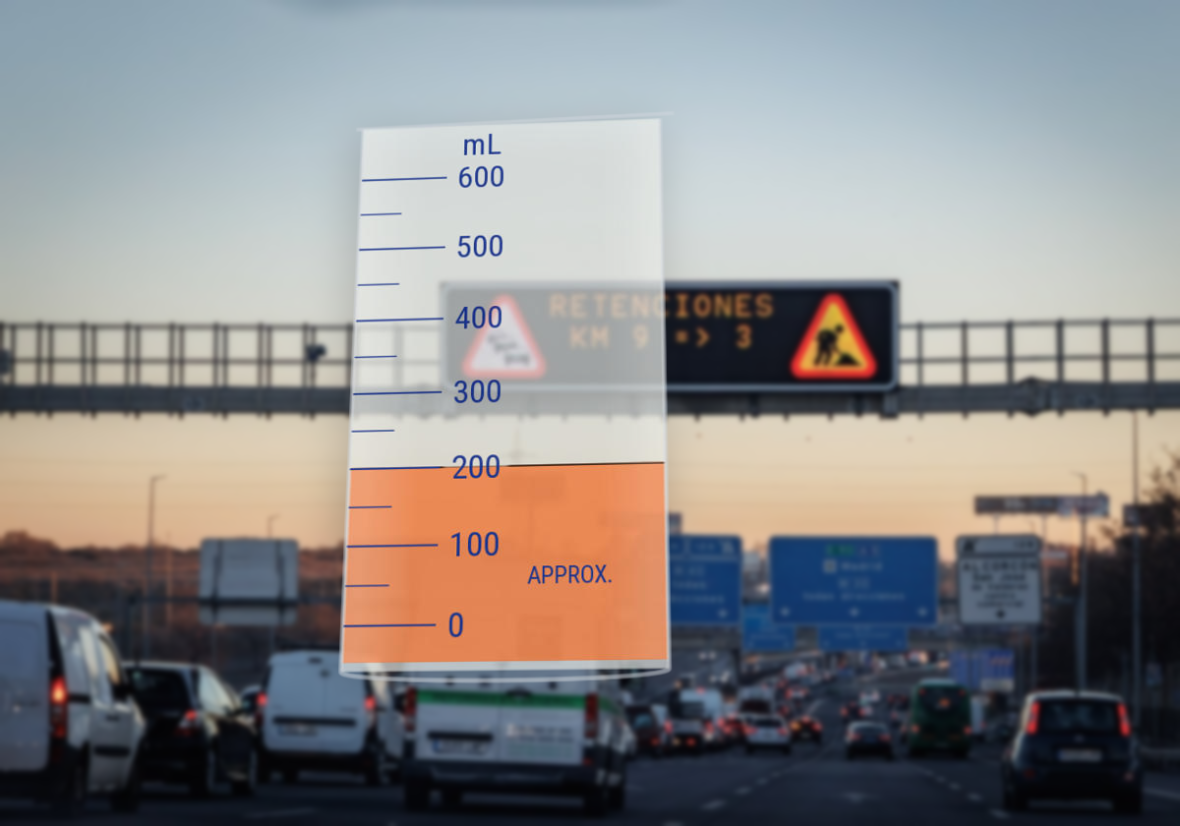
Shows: 200 mL
